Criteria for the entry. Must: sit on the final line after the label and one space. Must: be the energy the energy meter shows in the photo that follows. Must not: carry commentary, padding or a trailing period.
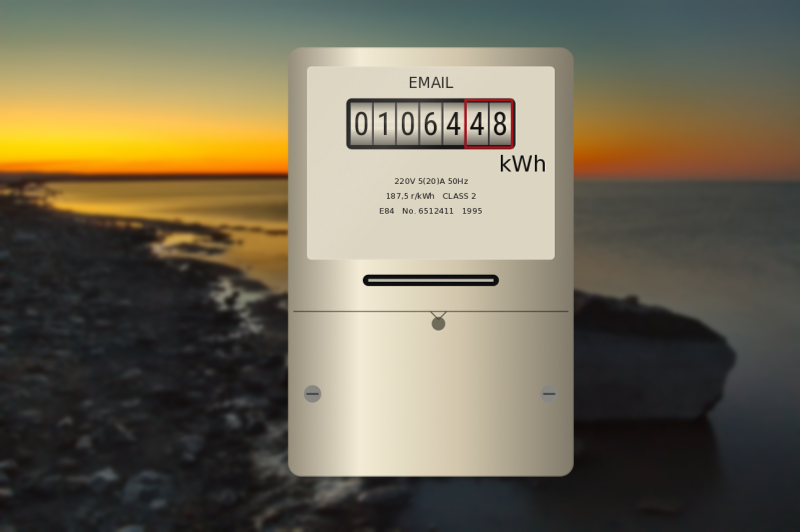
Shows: 1064.48 kWh
